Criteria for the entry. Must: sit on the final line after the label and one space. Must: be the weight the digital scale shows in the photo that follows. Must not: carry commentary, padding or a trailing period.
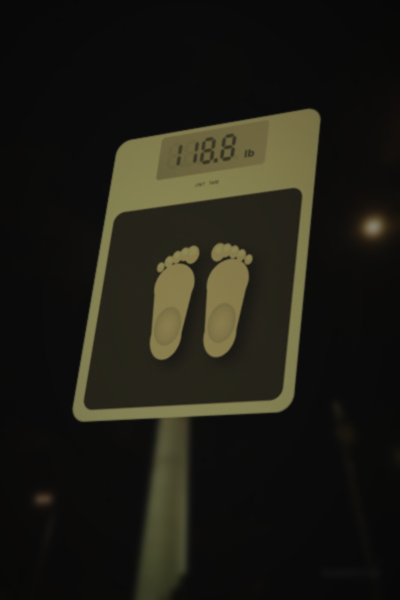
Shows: 118.8 lb
